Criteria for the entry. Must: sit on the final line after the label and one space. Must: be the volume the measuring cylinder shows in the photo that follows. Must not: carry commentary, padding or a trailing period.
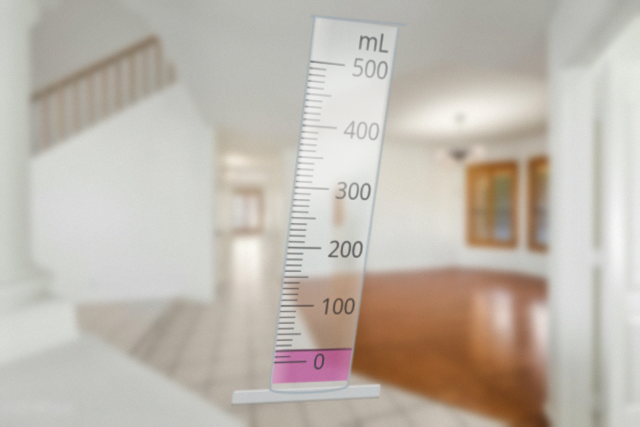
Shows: 20 mL
